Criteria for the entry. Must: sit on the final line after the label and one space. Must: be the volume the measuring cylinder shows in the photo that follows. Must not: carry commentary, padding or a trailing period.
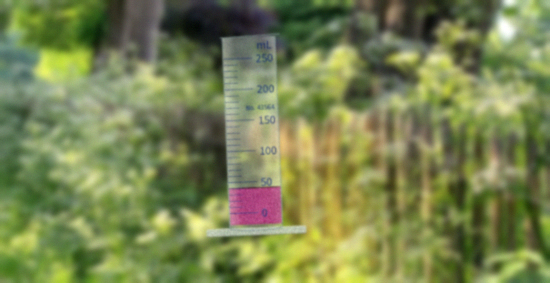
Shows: 40 mL
